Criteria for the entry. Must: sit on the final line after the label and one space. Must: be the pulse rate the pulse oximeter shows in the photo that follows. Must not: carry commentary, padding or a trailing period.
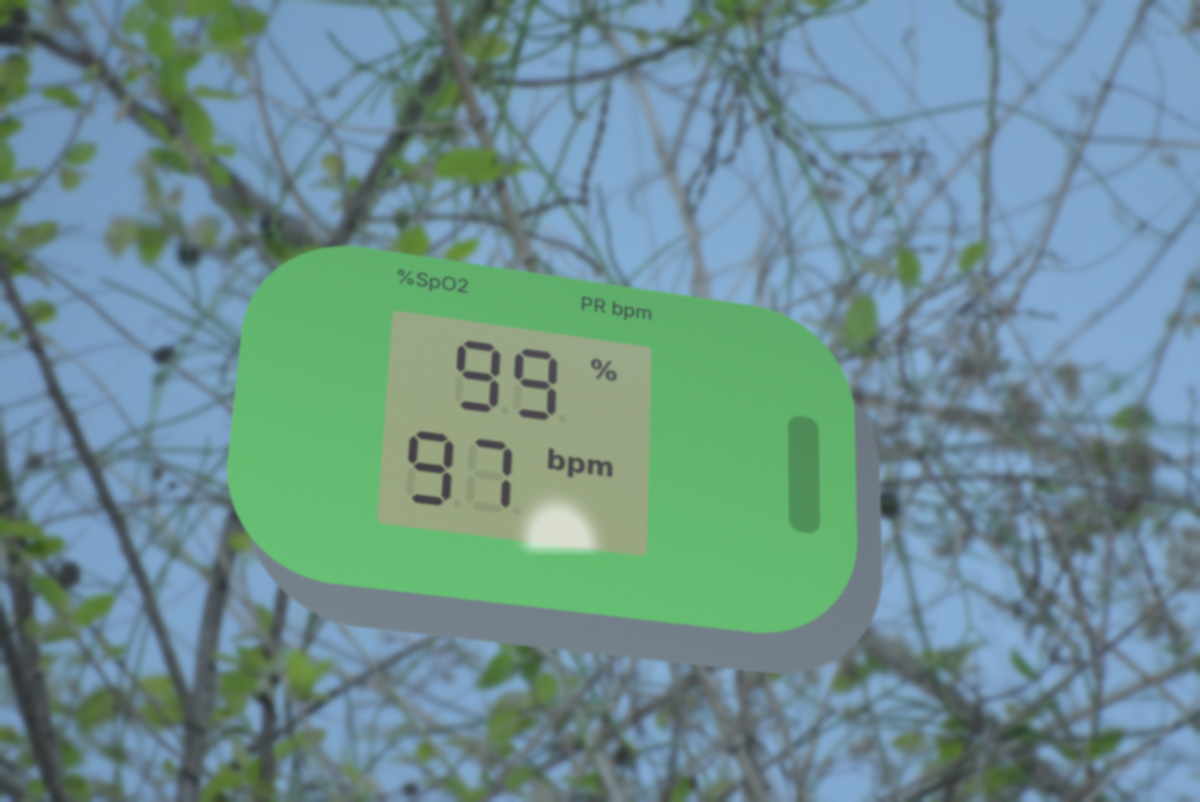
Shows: 97 bpm
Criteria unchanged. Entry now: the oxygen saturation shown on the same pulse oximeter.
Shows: 99 %
